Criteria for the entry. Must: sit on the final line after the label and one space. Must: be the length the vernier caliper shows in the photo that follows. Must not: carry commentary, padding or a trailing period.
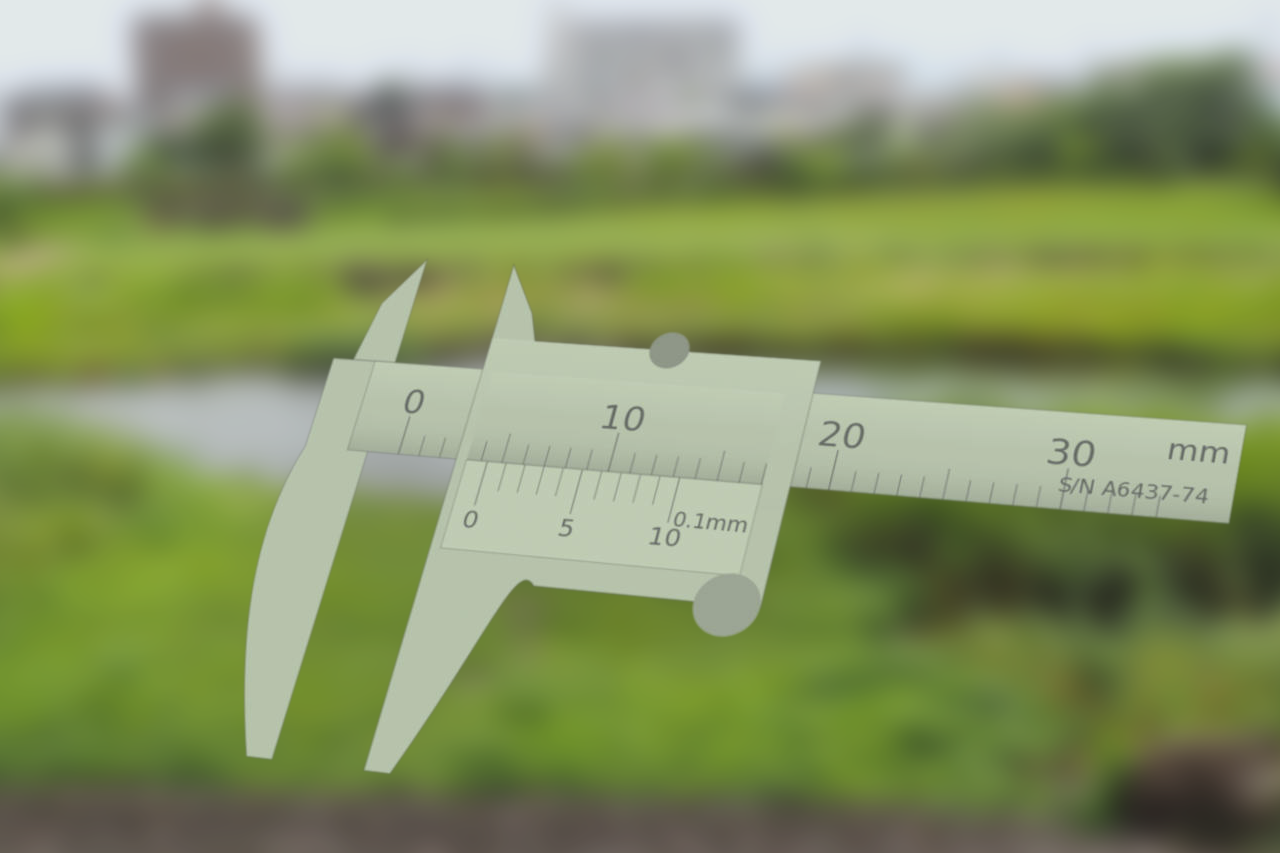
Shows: 4.3 mm
